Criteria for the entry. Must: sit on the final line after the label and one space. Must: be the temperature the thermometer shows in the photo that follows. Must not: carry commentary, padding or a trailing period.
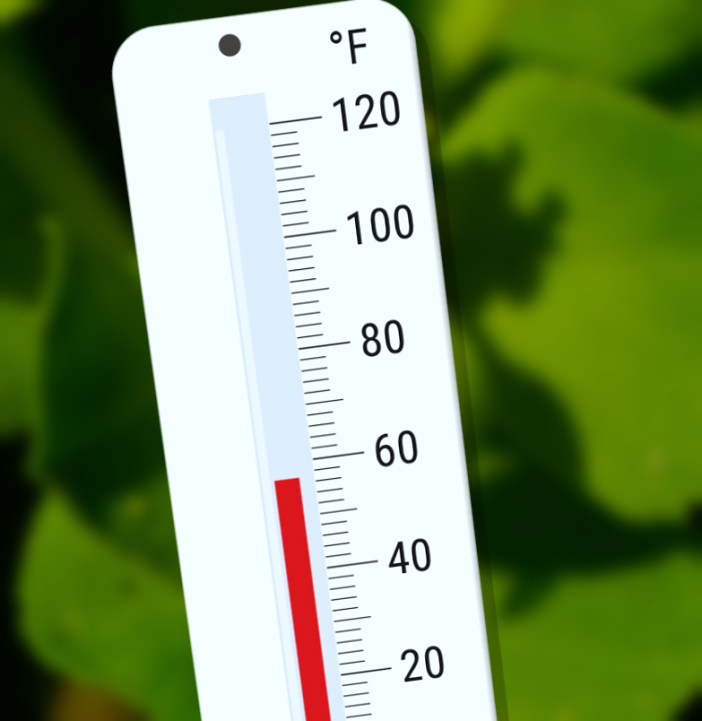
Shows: 57 °F
